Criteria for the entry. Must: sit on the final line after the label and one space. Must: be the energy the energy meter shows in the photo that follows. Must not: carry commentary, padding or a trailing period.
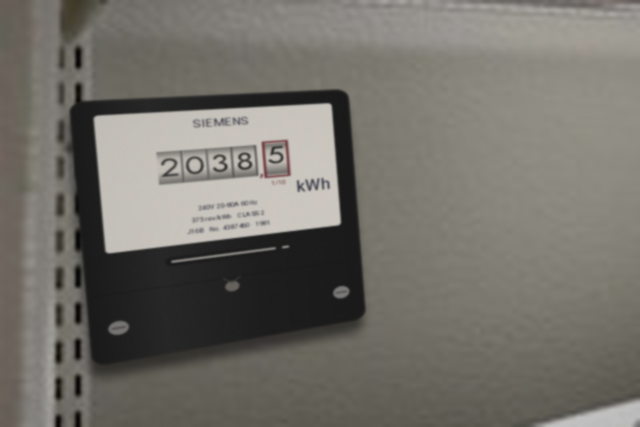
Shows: 2038.5 kWh
